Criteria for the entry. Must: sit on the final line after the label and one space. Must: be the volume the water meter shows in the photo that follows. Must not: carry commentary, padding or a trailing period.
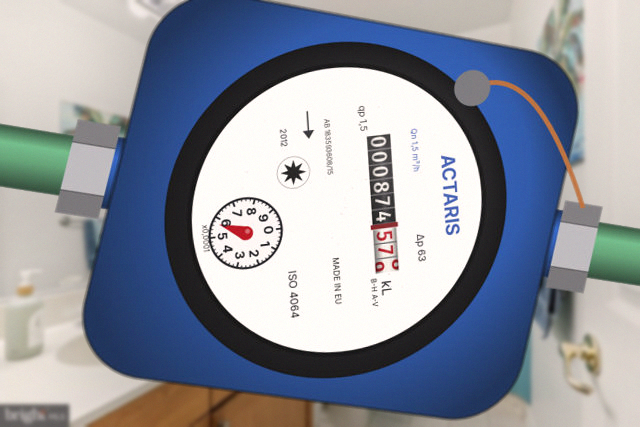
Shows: 874.5785 kL
